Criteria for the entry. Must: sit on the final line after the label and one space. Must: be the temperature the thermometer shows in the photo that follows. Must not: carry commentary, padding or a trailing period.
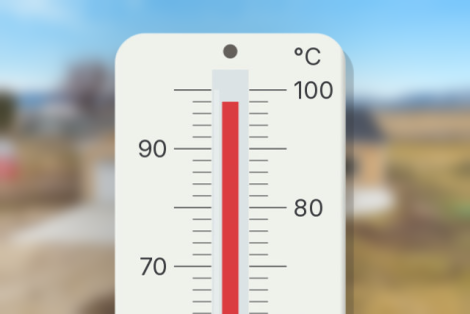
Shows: 98 °C
